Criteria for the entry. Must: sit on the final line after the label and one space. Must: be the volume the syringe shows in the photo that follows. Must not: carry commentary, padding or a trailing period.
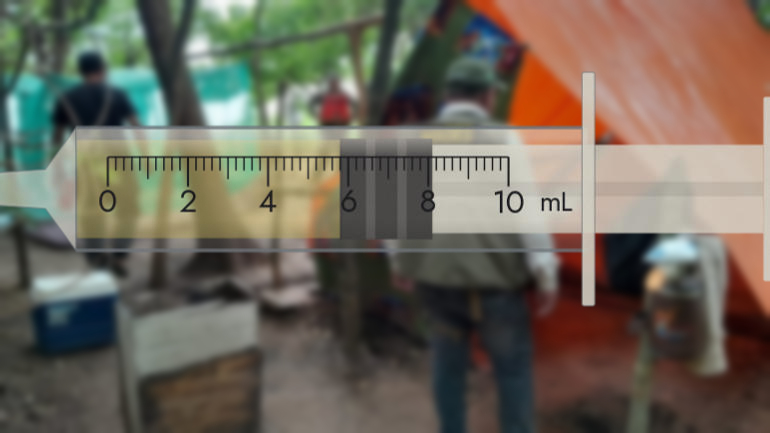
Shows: 5.8 mL
